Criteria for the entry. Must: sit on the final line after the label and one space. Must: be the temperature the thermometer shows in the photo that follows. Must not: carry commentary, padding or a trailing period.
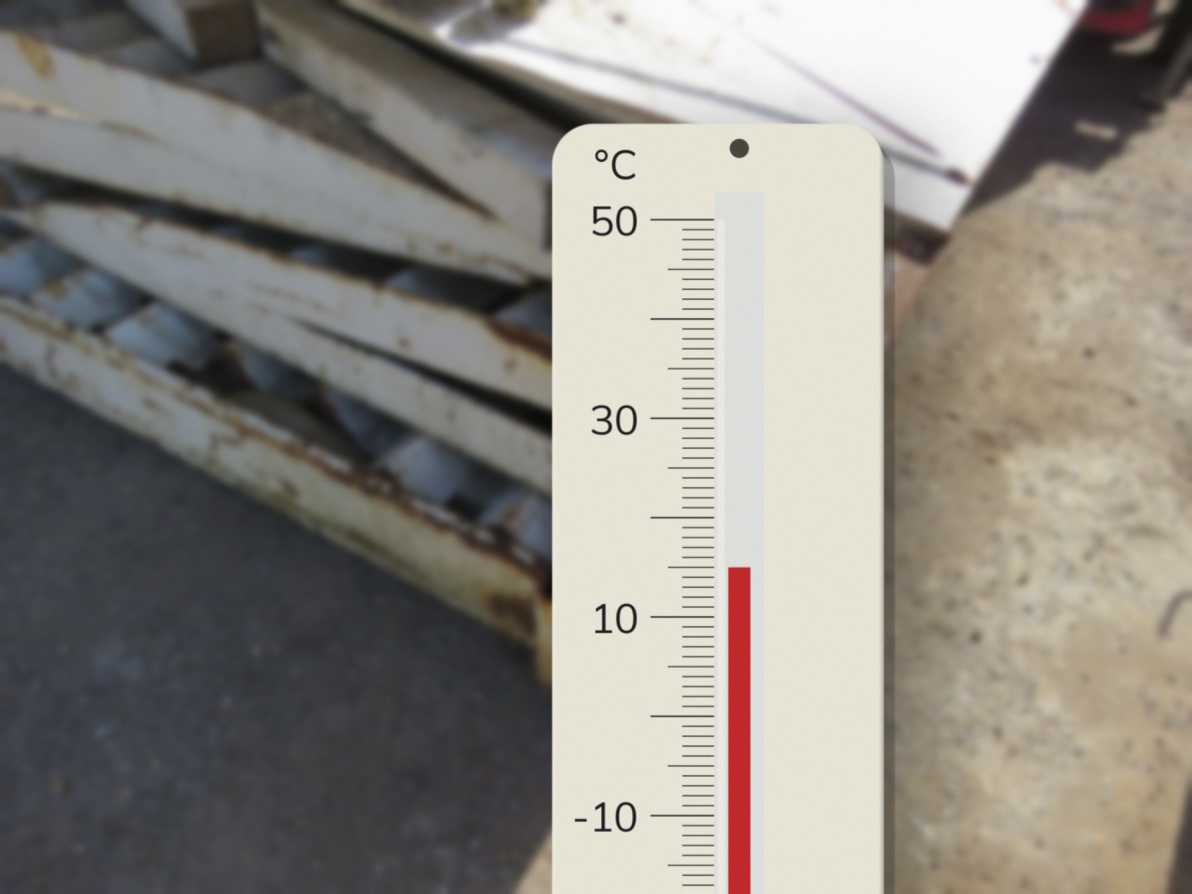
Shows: 15 °C
